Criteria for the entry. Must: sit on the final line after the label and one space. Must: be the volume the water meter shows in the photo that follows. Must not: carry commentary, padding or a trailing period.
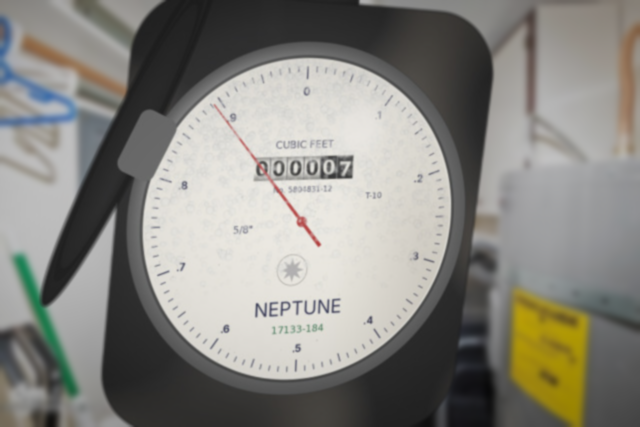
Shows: 6.89 ft³
